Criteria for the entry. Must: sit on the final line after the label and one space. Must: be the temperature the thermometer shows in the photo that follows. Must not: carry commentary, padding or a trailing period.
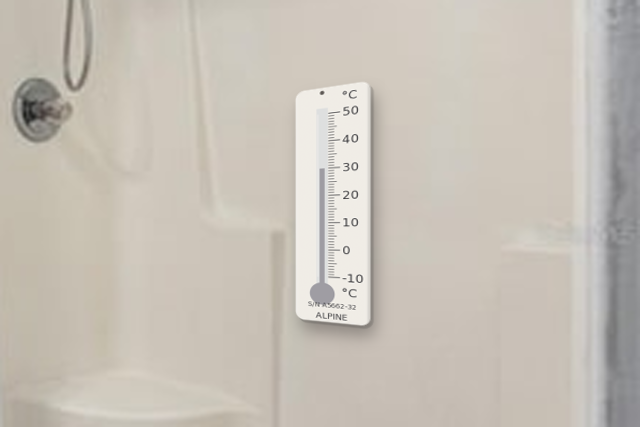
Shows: 30 °C
